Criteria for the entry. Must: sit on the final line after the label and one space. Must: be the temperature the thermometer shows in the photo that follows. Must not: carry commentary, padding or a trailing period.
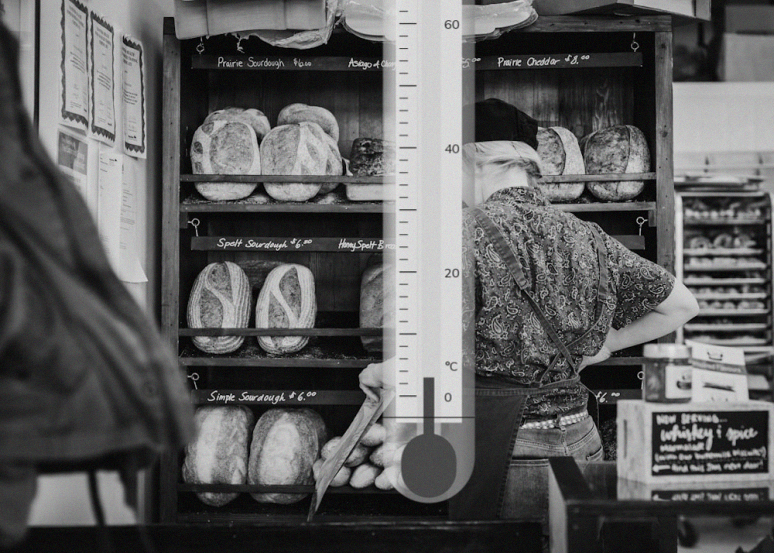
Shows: 3 °C
